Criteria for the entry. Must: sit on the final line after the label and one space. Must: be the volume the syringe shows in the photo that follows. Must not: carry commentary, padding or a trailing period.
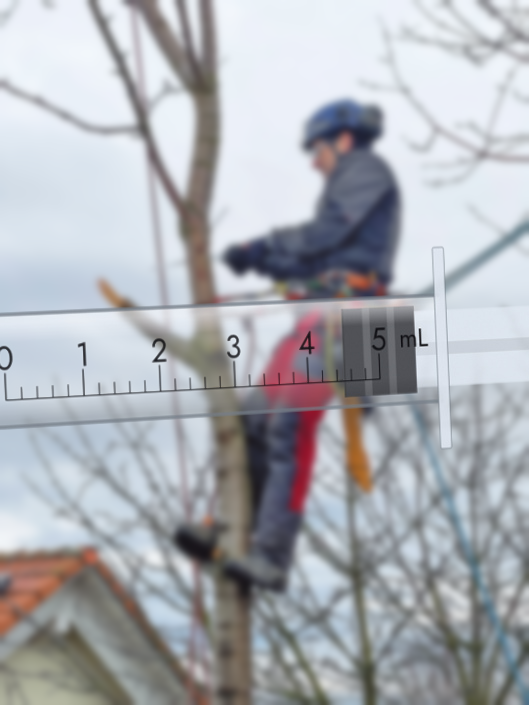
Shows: 4.5 mL
